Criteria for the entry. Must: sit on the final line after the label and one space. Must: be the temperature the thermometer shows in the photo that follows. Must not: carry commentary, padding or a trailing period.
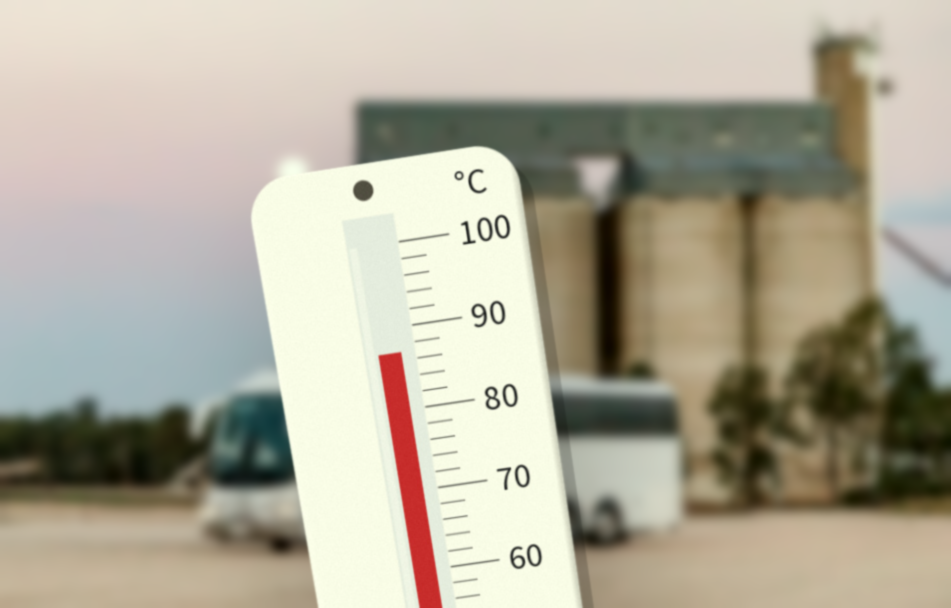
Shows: 87 °C
